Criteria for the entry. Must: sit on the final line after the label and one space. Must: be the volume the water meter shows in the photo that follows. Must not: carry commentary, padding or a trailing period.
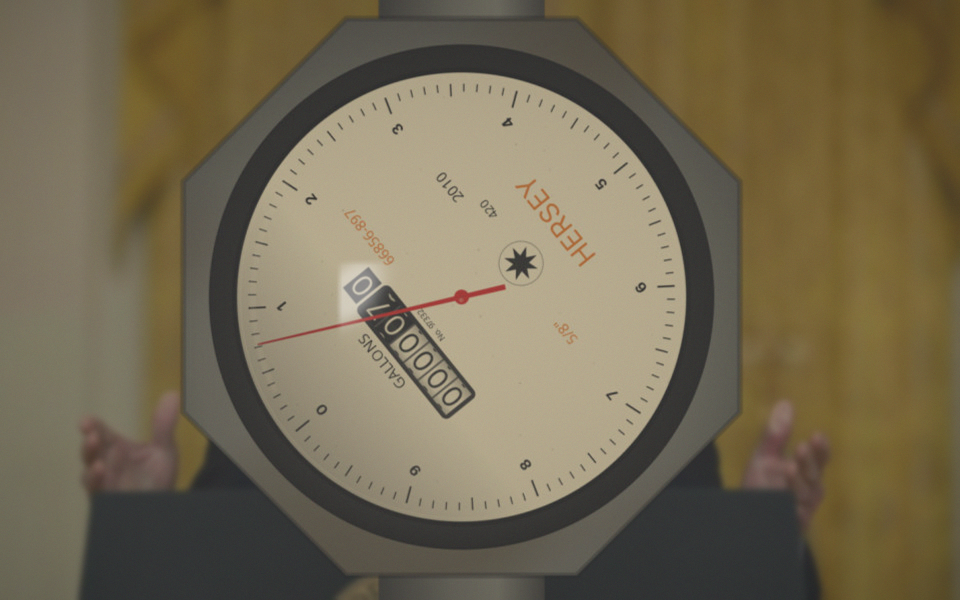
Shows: 70.7 gal
